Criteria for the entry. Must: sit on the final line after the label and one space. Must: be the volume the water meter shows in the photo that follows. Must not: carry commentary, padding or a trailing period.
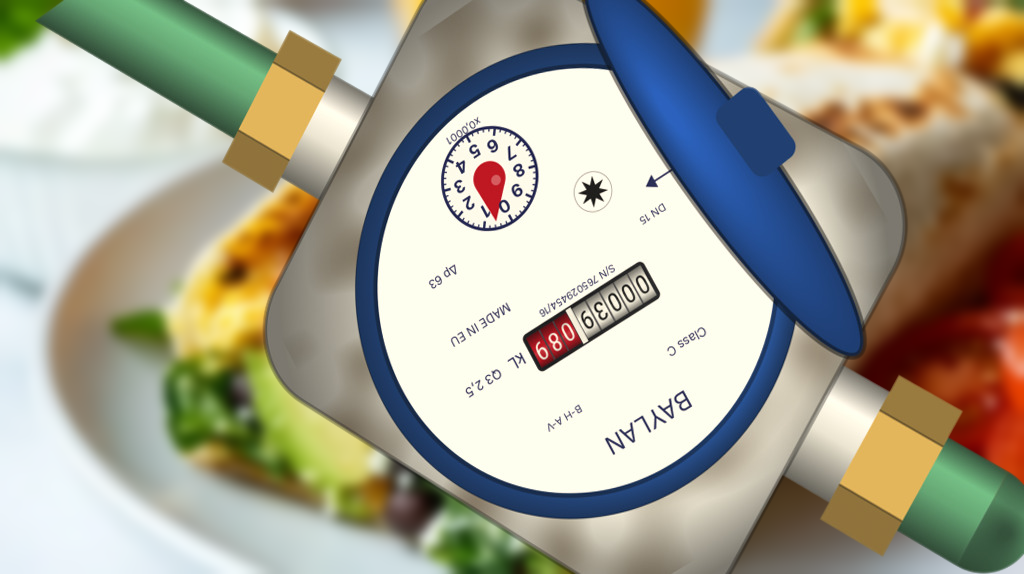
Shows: 39.0890 kL
